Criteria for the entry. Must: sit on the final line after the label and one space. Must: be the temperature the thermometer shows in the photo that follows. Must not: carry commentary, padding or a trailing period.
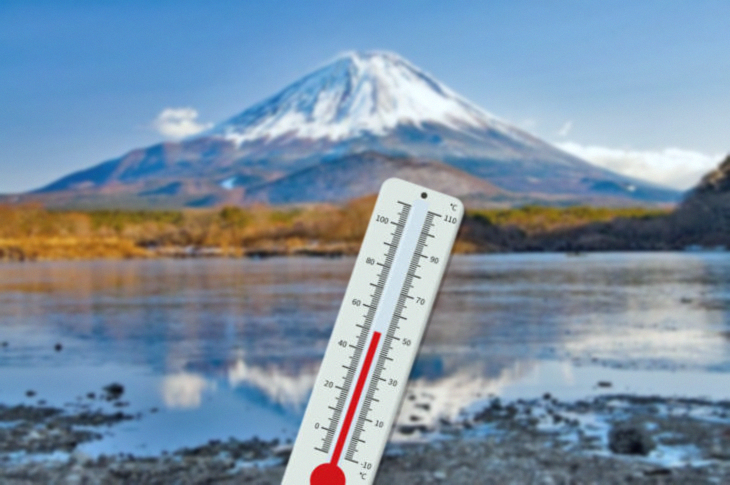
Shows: 50 °C
